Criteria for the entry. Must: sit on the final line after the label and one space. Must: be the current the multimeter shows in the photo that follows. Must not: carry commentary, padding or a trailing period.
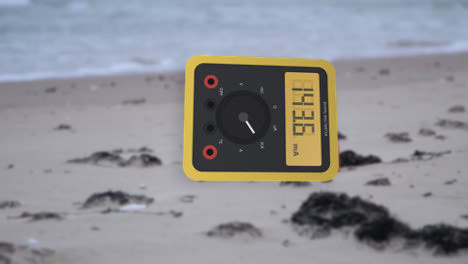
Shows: 143.6 mA
